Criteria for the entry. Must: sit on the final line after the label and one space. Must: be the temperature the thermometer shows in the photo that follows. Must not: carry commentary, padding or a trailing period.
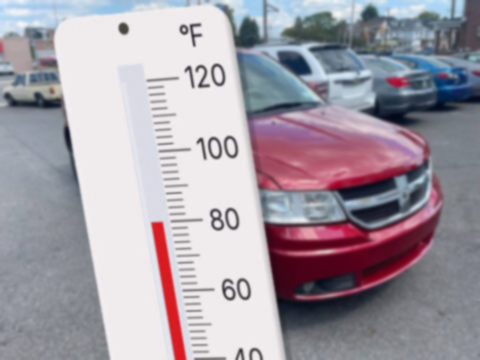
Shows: 80 °F
